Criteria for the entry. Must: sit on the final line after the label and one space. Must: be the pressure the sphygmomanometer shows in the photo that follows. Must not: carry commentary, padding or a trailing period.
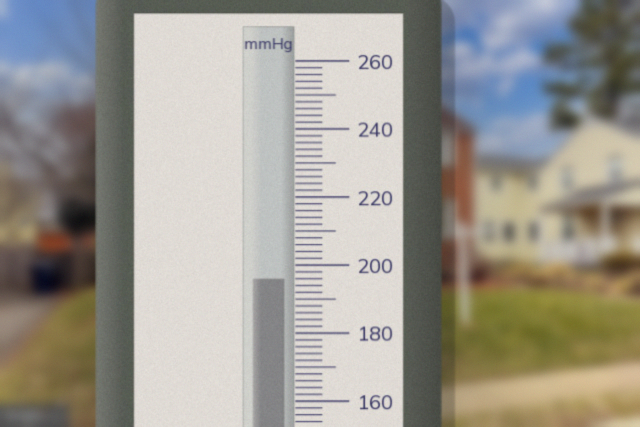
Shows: 196 mmHg
